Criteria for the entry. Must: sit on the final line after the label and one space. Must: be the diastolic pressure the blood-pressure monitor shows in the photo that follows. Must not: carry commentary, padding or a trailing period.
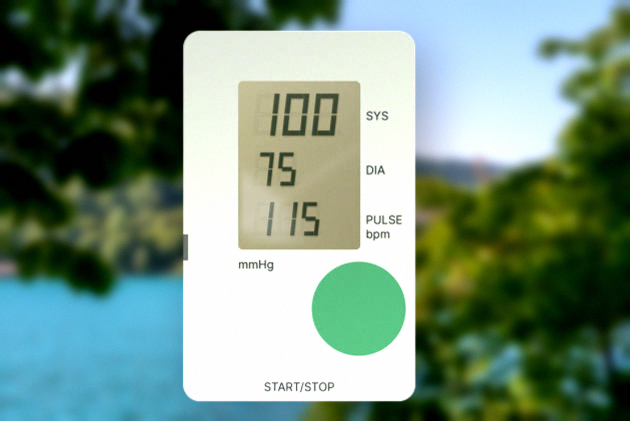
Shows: 75 mmHg
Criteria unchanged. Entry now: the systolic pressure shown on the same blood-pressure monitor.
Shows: 100 mmHg
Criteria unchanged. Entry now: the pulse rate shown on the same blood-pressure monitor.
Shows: 115 bpm
